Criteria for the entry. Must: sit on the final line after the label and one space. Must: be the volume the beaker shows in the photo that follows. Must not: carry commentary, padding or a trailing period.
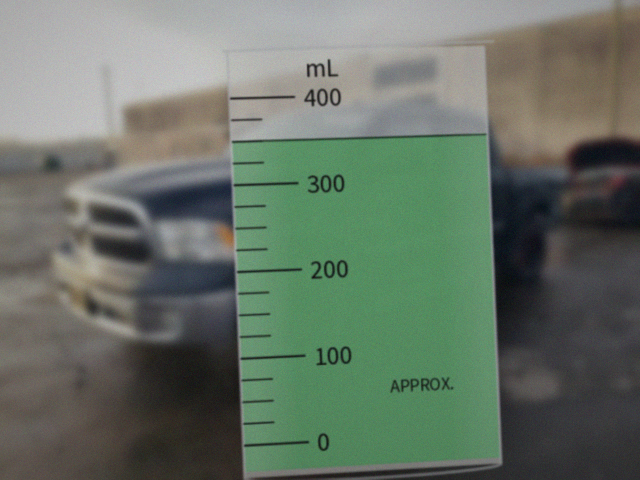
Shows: 350 mL
